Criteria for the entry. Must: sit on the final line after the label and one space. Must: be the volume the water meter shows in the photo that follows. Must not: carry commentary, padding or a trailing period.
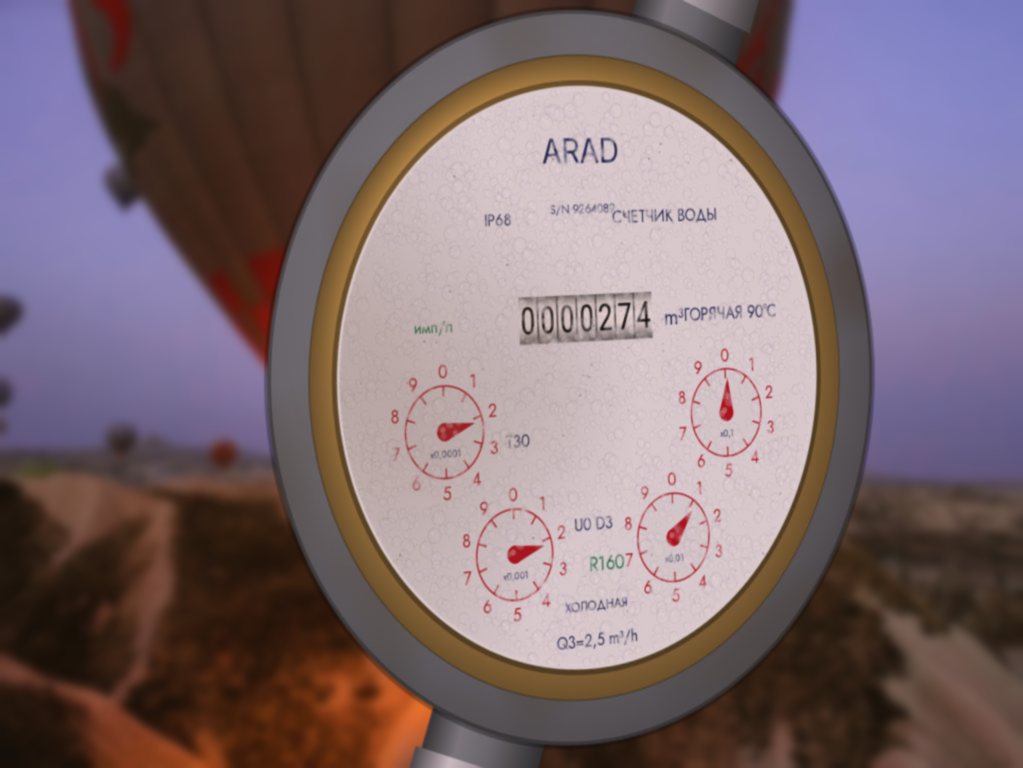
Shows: 274.0122 m³
